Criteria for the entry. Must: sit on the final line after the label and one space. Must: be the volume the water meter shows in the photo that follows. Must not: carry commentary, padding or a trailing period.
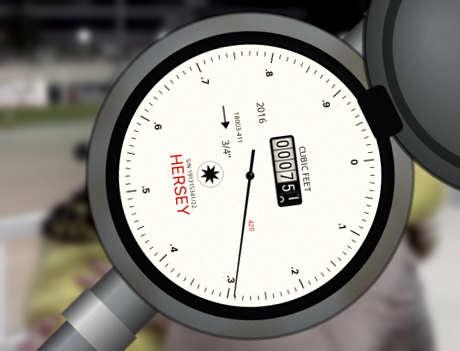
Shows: 751.29 ft³
